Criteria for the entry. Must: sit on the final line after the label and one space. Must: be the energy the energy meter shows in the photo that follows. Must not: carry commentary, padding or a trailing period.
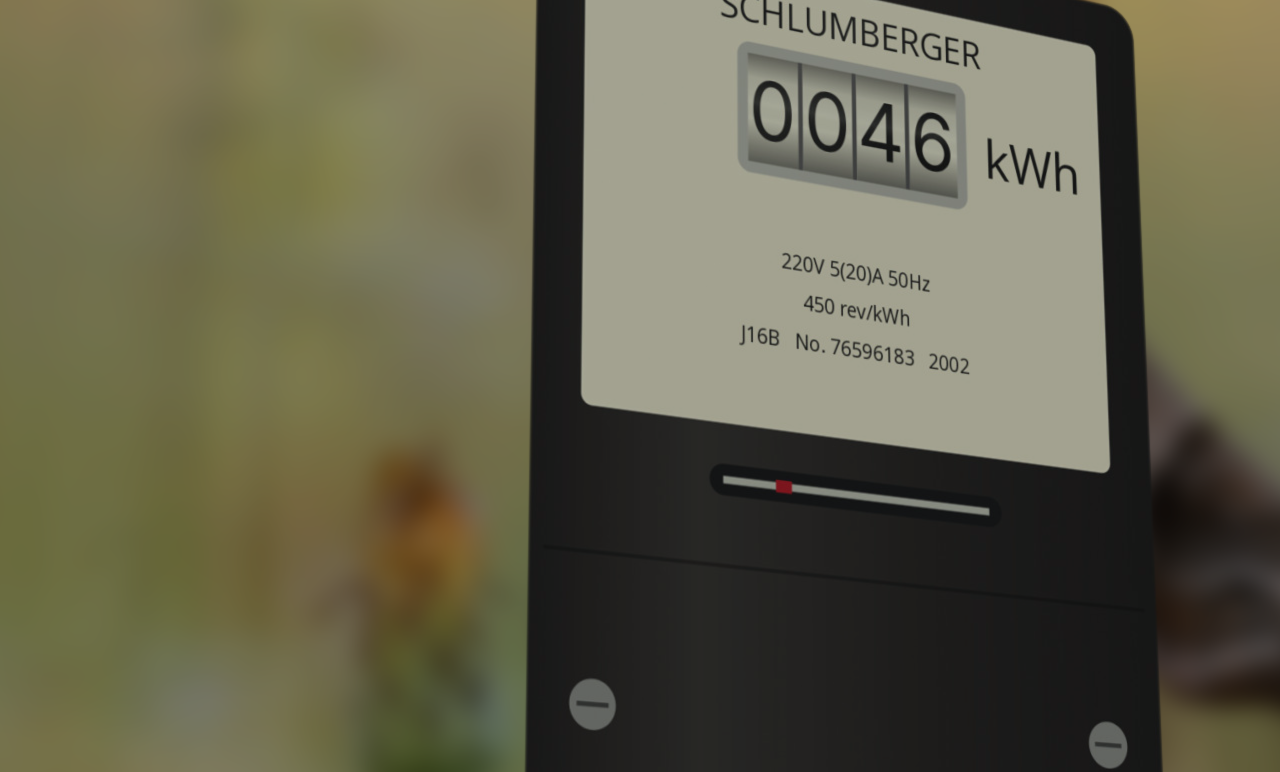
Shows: 46 kWh
